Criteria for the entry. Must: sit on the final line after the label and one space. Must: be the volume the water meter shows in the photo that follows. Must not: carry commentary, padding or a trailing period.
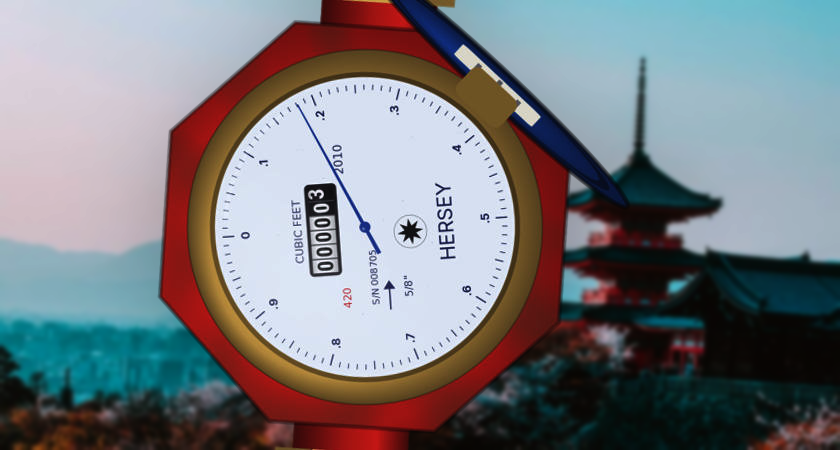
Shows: 3.18 ft³
